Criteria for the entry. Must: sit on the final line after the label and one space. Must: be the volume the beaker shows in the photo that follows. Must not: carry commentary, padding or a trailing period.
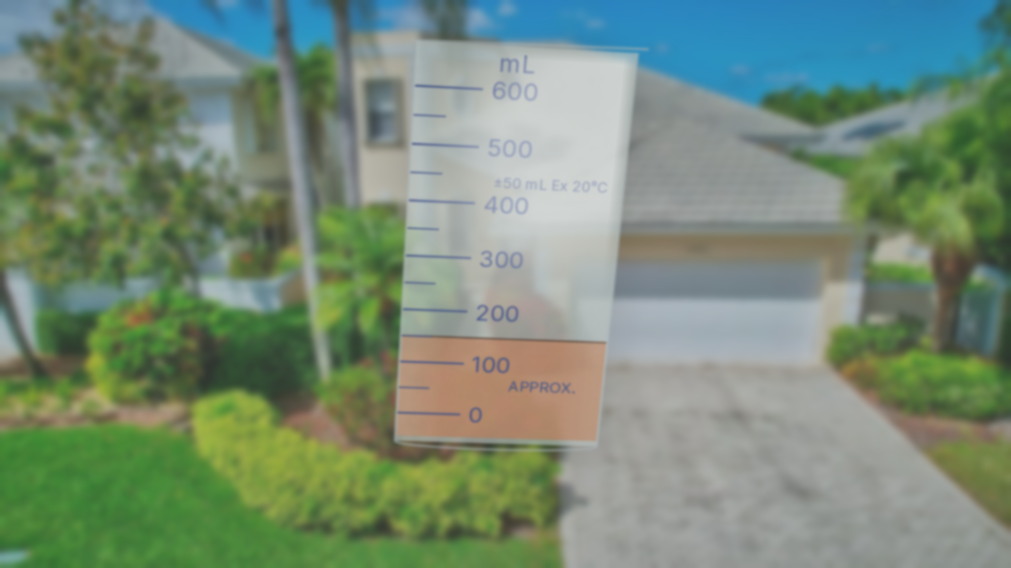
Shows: 150 mL
